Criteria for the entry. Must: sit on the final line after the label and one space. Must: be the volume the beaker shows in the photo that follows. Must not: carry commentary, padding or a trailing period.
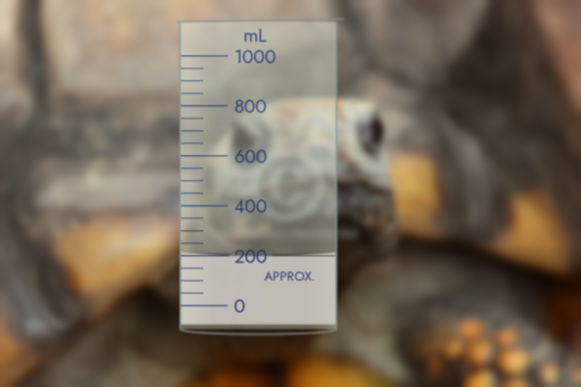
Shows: 200 mL
